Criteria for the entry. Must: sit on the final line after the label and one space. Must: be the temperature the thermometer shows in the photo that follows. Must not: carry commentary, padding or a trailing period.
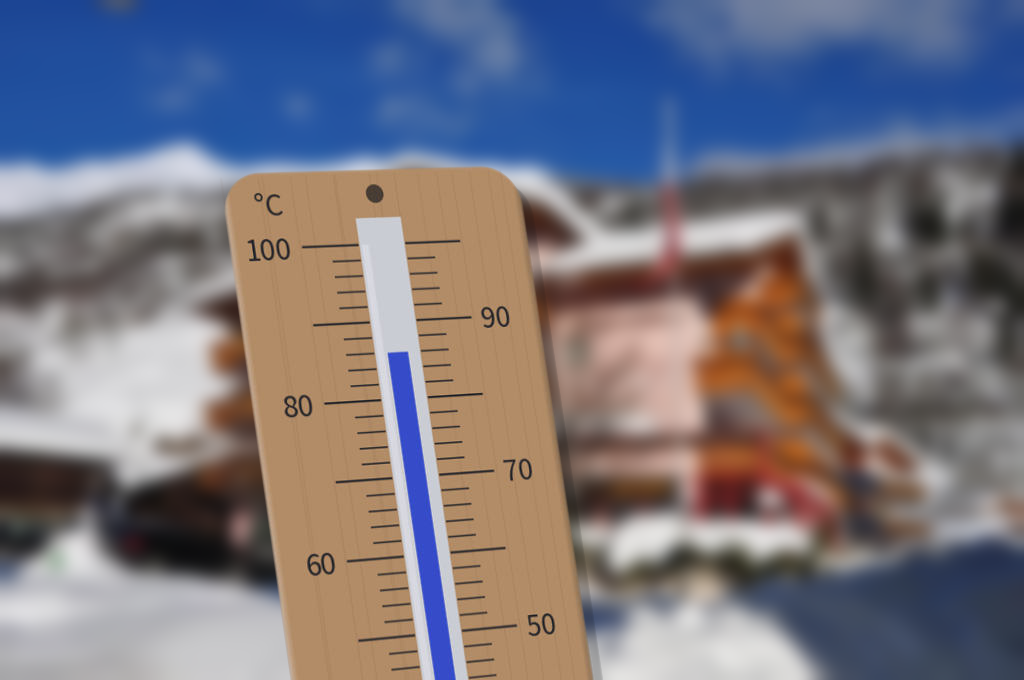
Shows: 86 °C
